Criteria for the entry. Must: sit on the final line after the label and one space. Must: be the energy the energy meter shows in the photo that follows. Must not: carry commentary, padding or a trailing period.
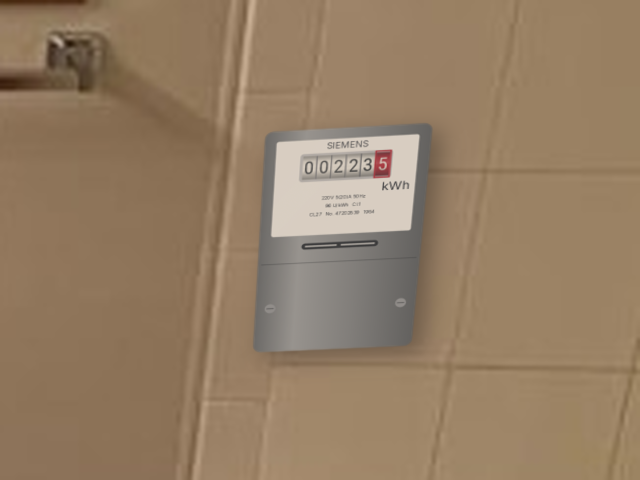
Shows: 223.5 kWh
